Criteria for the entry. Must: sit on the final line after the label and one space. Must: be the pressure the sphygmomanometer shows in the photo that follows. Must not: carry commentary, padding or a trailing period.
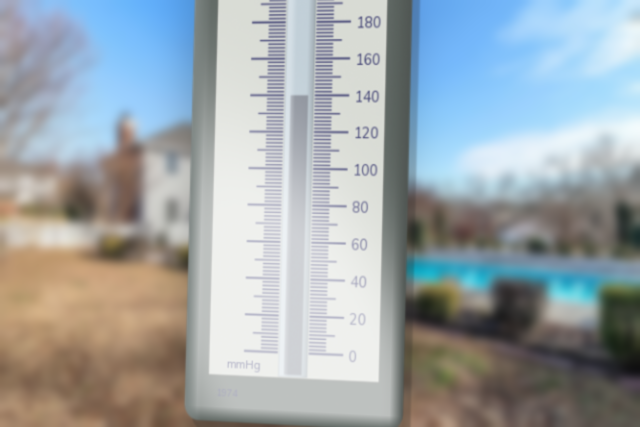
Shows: 140 mmHg
